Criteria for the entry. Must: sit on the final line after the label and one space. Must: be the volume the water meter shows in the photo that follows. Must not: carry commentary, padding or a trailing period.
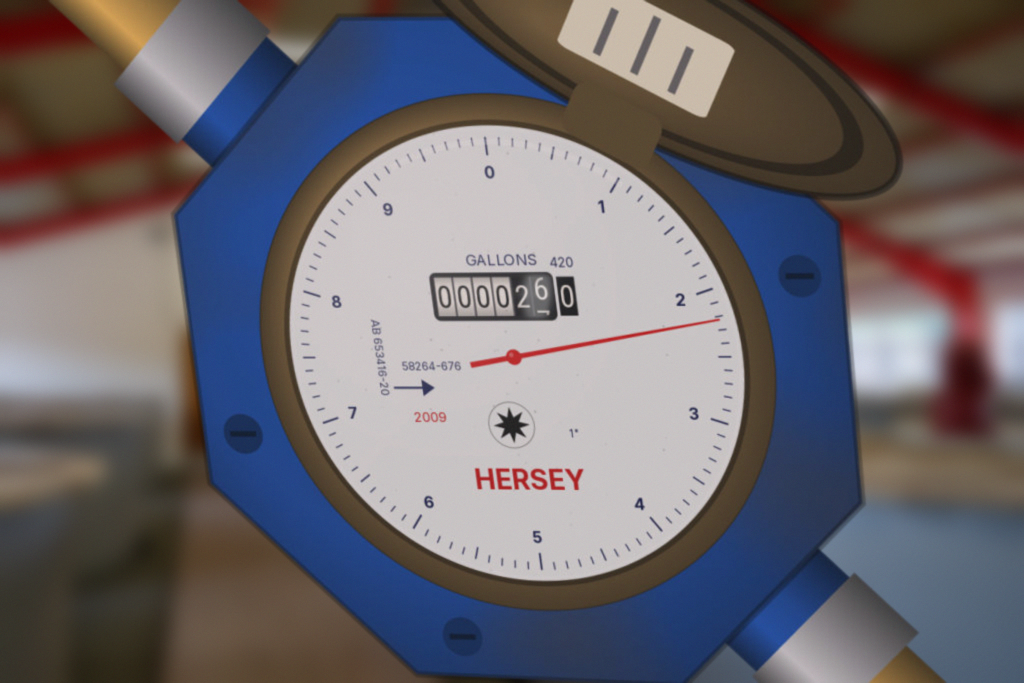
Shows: 262.2 gal
